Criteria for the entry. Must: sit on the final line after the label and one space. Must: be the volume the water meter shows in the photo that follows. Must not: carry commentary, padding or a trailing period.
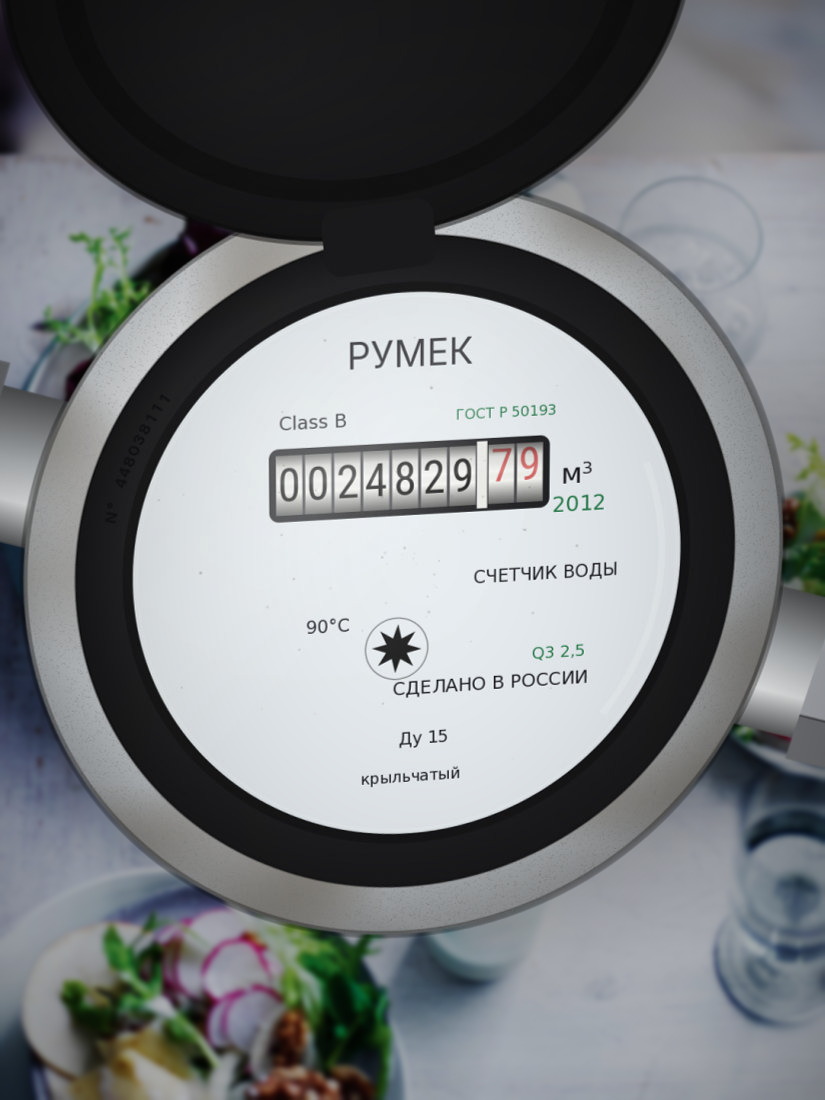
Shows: 24829.79 m³
